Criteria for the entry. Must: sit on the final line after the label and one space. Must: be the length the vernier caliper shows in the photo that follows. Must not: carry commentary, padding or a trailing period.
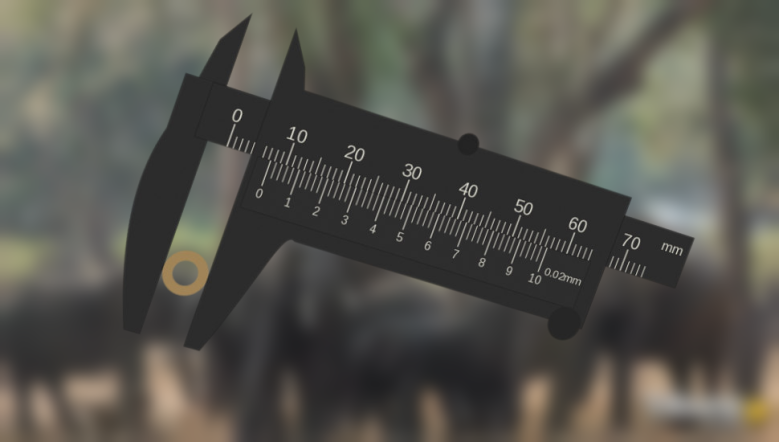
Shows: 7.4 mm
